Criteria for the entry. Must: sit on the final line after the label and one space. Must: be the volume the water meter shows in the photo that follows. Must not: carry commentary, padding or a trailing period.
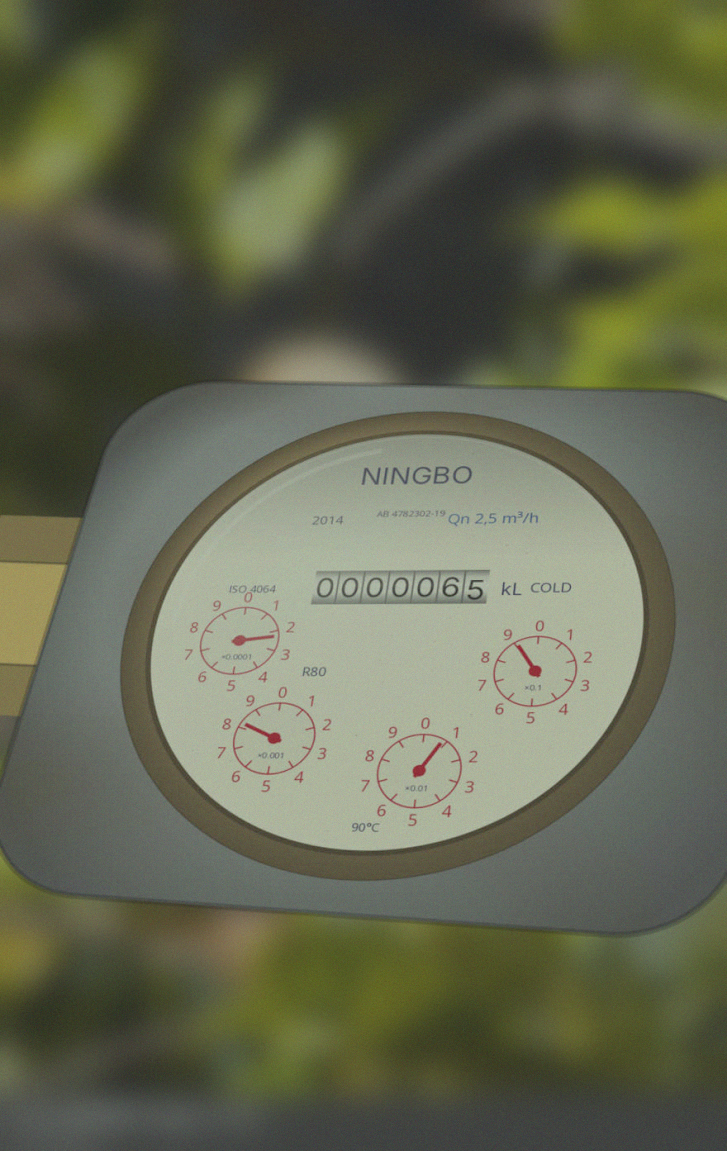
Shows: 64.9082 kL
